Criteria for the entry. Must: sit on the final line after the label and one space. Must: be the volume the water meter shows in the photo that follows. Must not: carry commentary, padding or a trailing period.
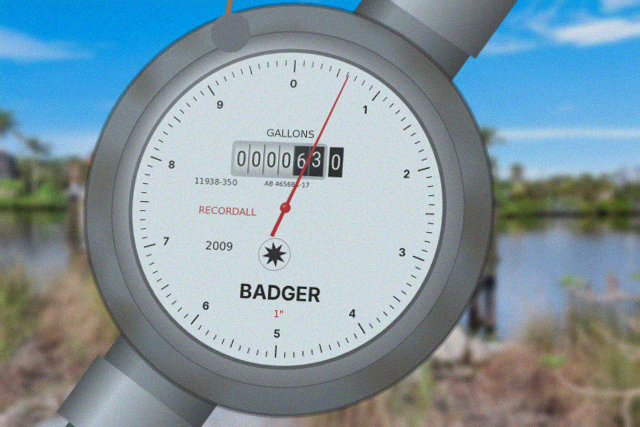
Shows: 630.6 gal
